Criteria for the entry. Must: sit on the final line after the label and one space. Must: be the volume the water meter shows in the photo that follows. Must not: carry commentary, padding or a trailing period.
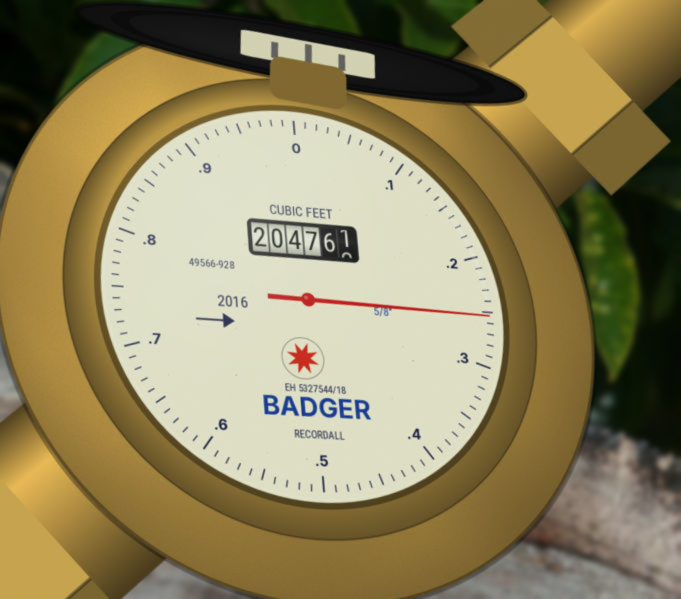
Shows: 204761.25 ft³
